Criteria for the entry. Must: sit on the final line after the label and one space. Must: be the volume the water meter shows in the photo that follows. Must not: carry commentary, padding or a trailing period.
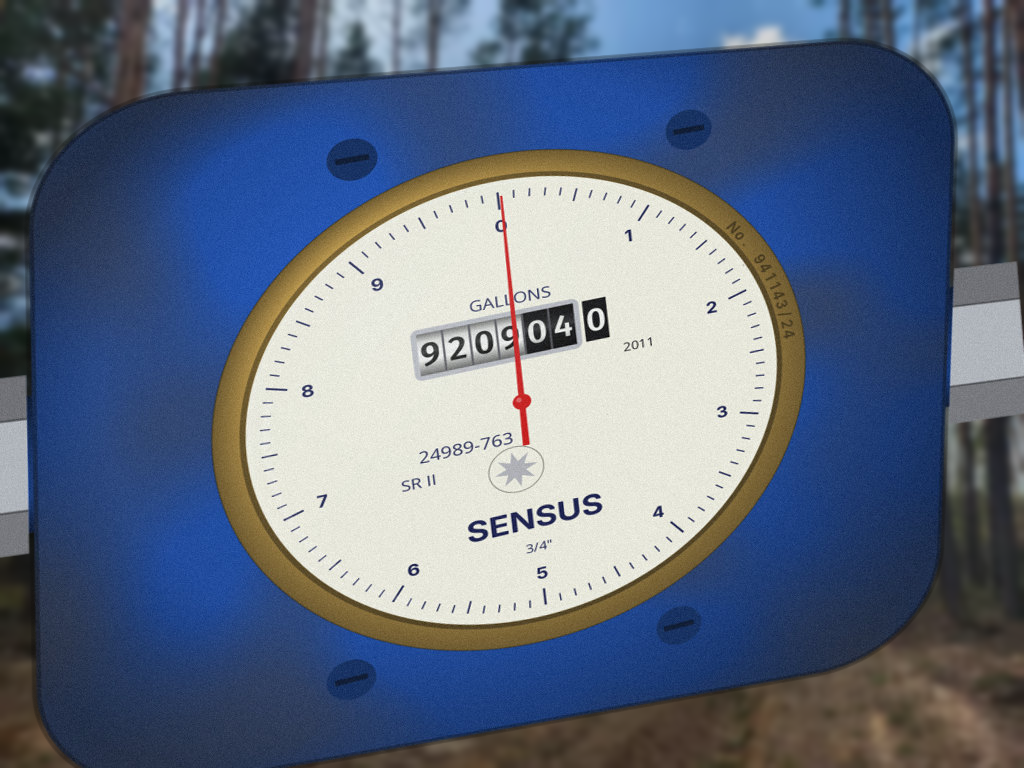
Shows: 9209040.0 gal
